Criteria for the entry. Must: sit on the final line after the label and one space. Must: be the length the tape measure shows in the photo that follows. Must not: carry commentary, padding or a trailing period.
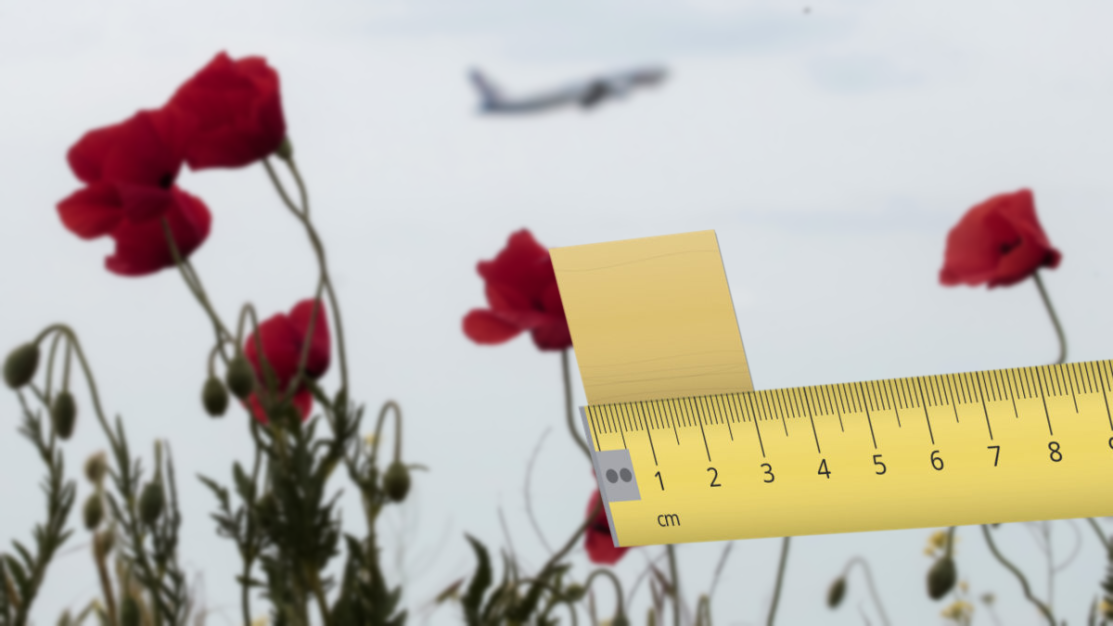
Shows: 3.1 cm
